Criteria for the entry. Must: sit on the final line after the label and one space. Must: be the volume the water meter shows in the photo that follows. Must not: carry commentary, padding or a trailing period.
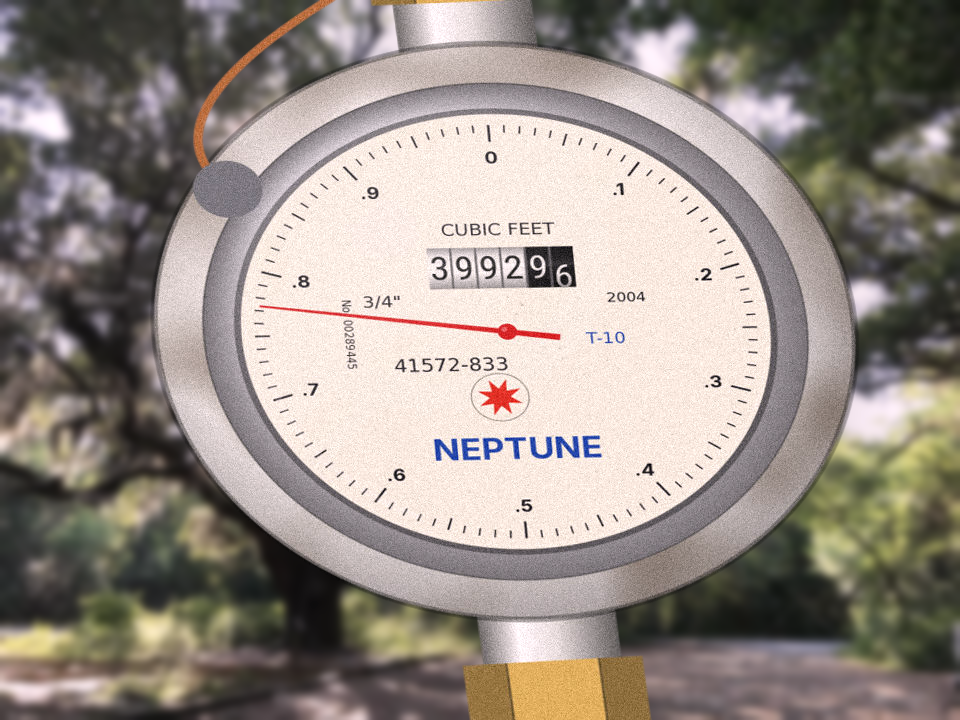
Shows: 399295.77 ft³
